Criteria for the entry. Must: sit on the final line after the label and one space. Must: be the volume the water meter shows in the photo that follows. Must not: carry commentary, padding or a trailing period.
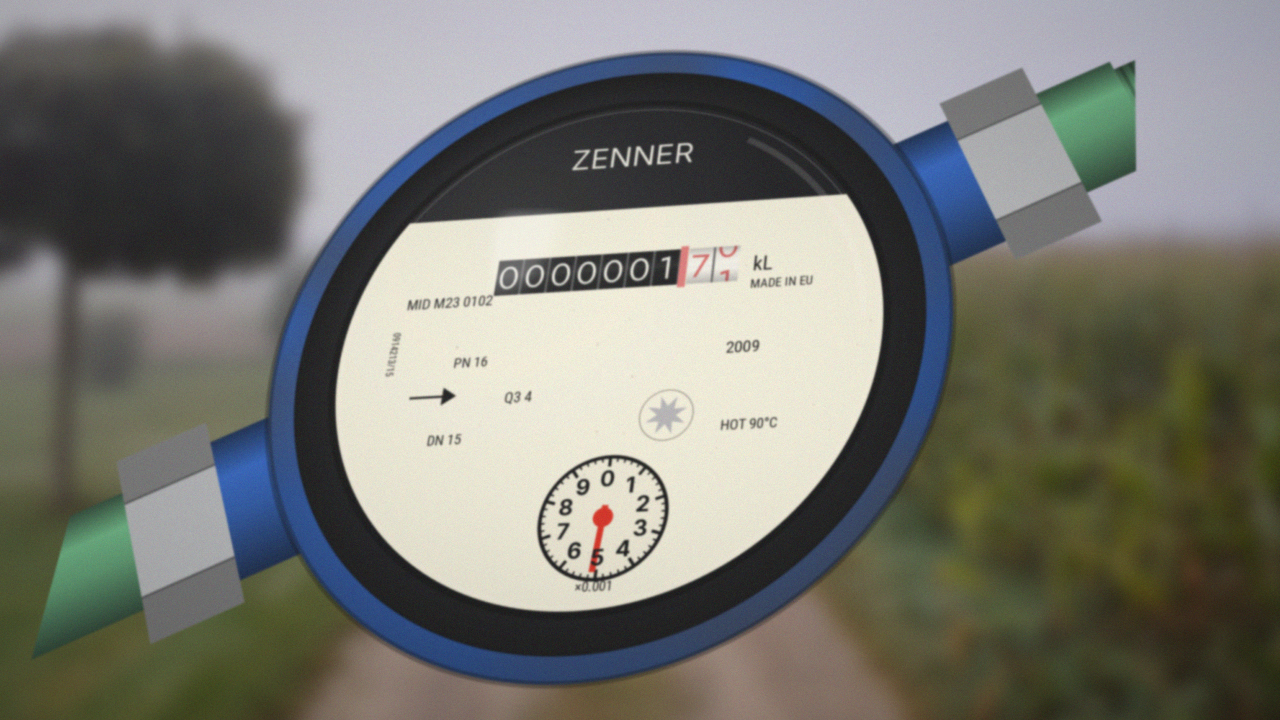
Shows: 1.705 kL
